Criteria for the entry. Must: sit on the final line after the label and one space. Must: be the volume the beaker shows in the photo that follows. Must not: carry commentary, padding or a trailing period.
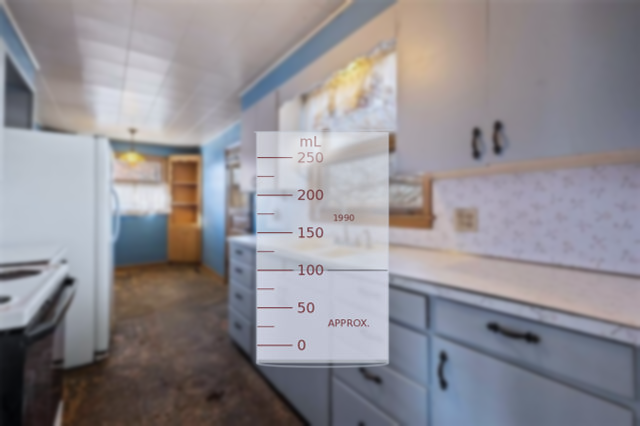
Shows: 100 mL
